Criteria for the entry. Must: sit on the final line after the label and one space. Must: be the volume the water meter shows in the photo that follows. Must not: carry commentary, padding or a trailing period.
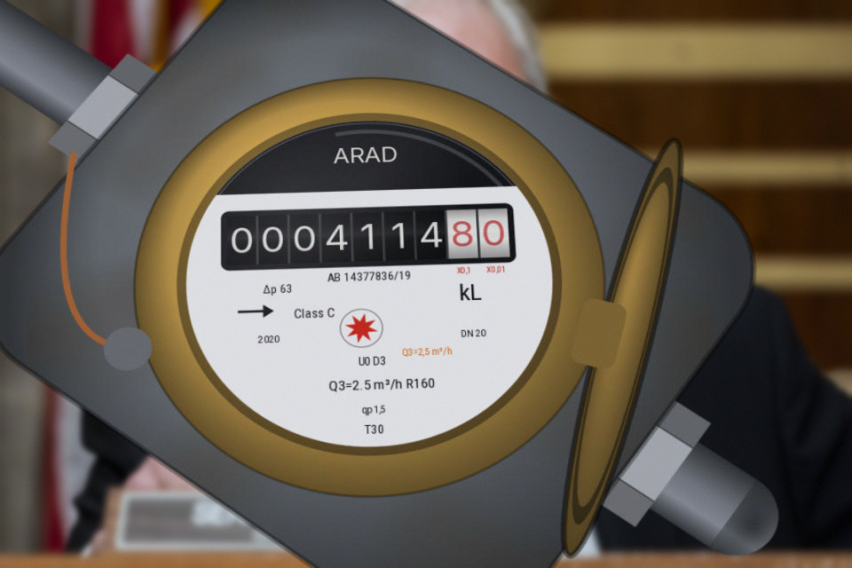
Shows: 4114.80 kL
